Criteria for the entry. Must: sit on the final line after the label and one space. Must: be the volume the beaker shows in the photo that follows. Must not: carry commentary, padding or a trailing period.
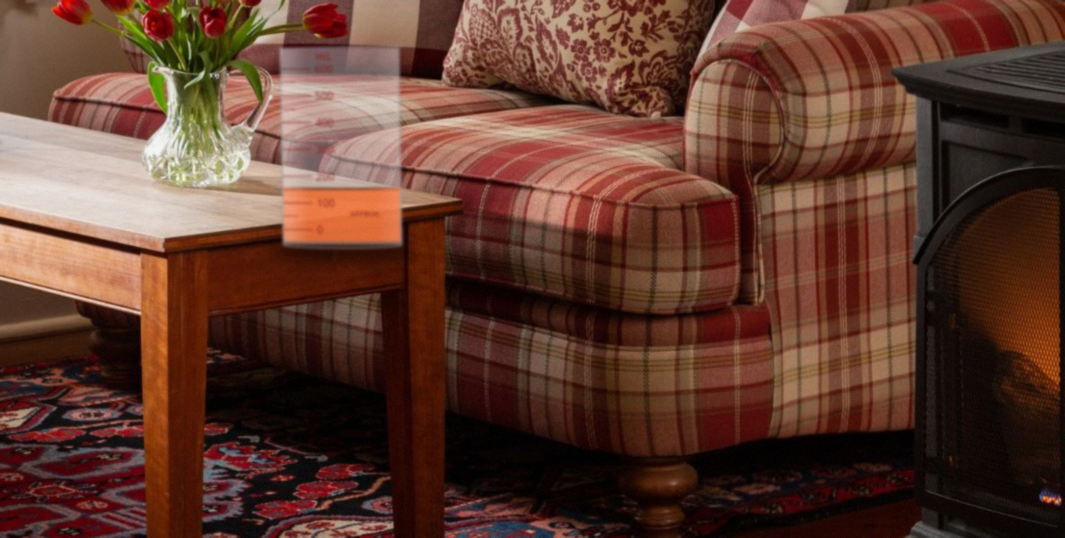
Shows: 150 mL
